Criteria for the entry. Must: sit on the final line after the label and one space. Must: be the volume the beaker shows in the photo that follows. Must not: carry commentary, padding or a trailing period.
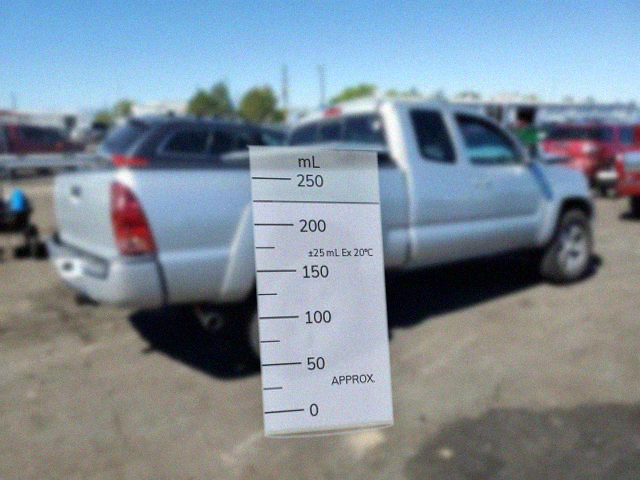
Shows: 225 mL
